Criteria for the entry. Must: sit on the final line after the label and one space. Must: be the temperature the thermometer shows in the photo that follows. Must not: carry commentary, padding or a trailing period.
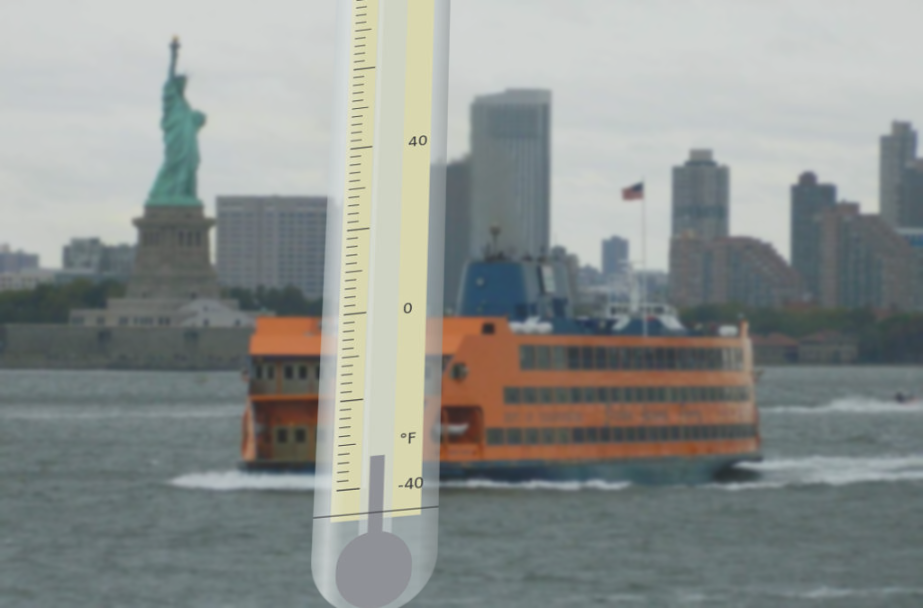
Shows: -33 °F
